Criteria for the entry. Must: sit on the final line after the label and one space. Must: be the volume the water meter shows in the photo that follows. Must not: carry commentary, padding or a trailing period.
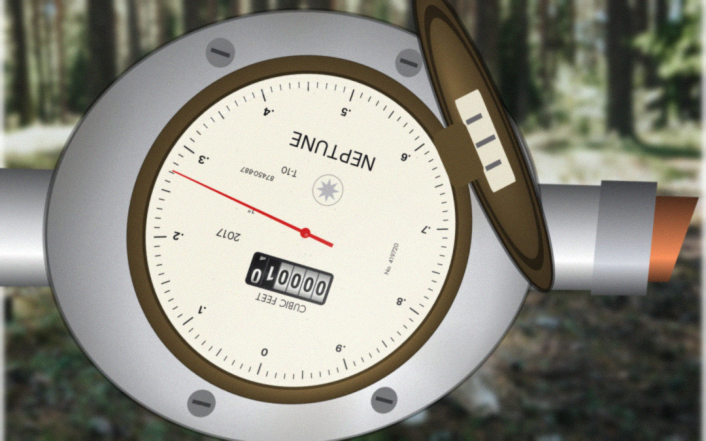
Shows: 10.27 ft³
